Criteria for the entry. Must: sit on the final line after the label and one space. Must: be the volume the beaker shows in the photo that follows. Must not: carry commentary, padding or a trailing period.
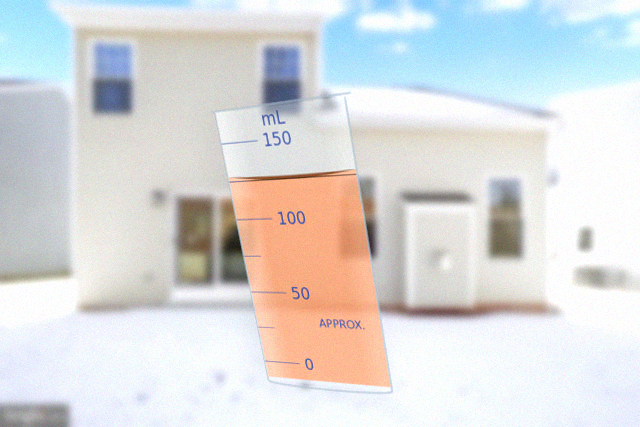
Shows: 125 mL
